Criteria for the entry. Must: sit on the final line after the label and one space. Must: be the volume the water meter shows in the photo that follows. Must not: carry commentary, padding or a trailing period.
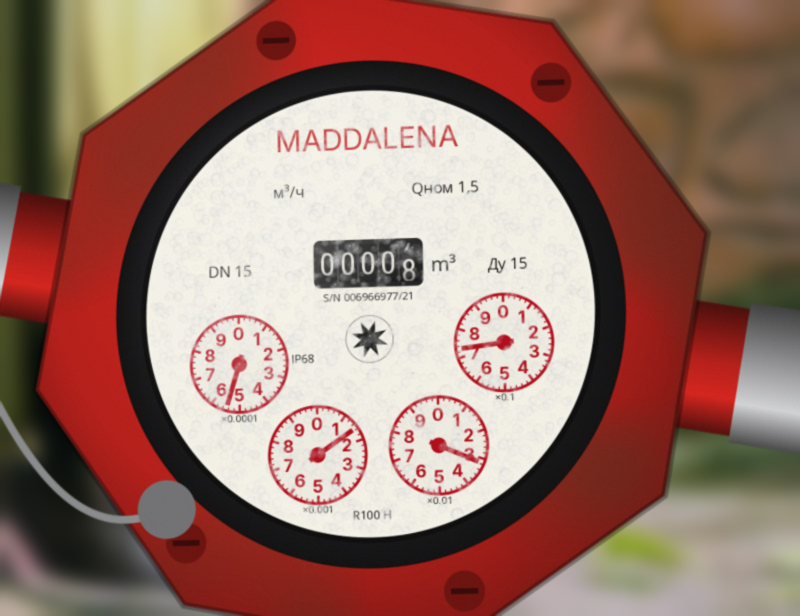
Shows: 7.7315 m³
